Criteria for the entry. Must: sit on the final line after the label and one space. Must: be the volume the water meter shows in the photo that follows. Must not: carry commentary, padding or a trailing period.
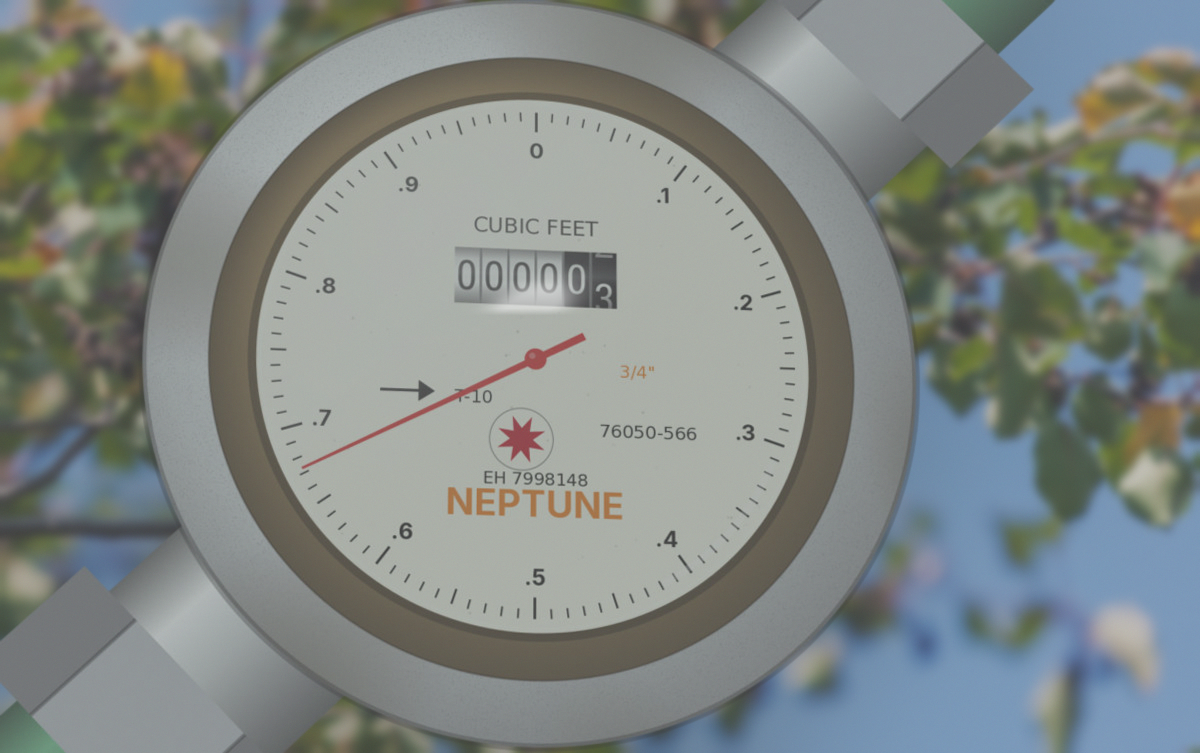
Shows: 2.67 ft³
